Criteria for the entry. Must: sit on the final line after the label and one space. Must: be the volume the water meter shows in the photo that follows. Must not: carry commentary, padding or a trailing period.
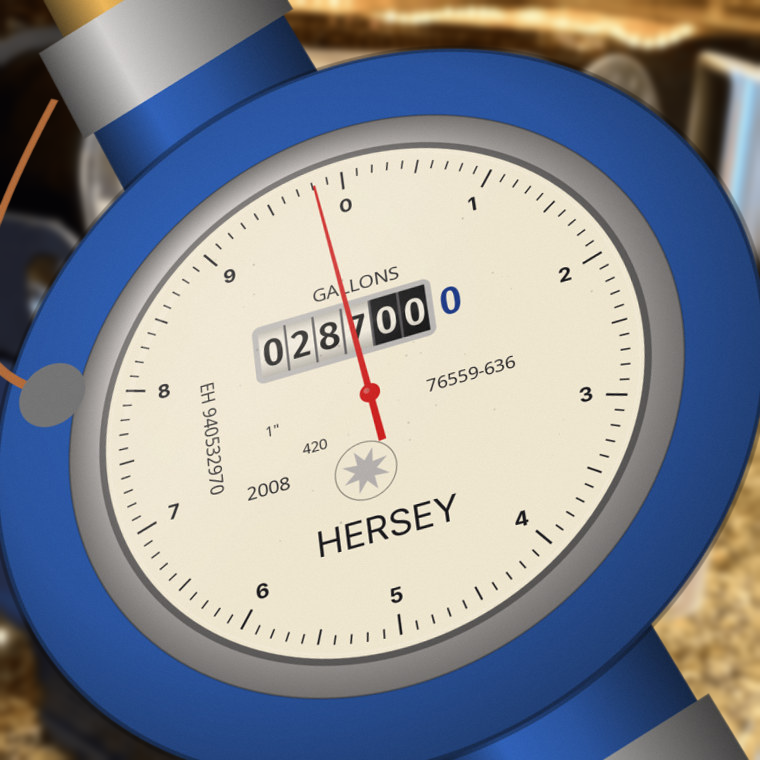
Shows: 286999.8 gal
